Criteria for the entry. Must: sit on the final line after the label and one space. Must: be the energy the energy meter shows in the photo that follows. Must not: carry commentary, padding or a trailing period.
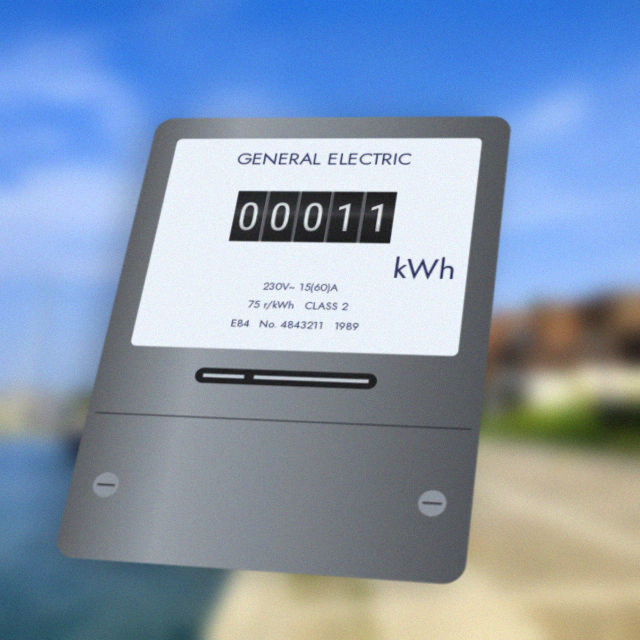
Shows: 11 kWh
